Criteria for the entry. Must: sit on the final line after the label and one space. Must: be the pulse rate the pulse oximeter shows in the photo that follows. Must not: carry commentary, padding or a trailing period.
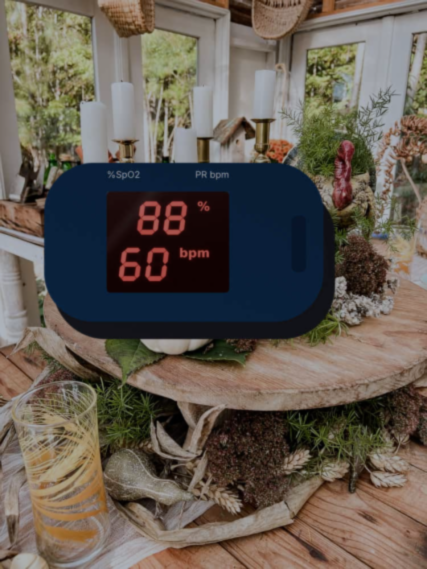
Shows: 60 bpm
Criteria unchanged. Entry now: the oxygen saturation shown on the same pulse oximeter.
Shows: 88 %
